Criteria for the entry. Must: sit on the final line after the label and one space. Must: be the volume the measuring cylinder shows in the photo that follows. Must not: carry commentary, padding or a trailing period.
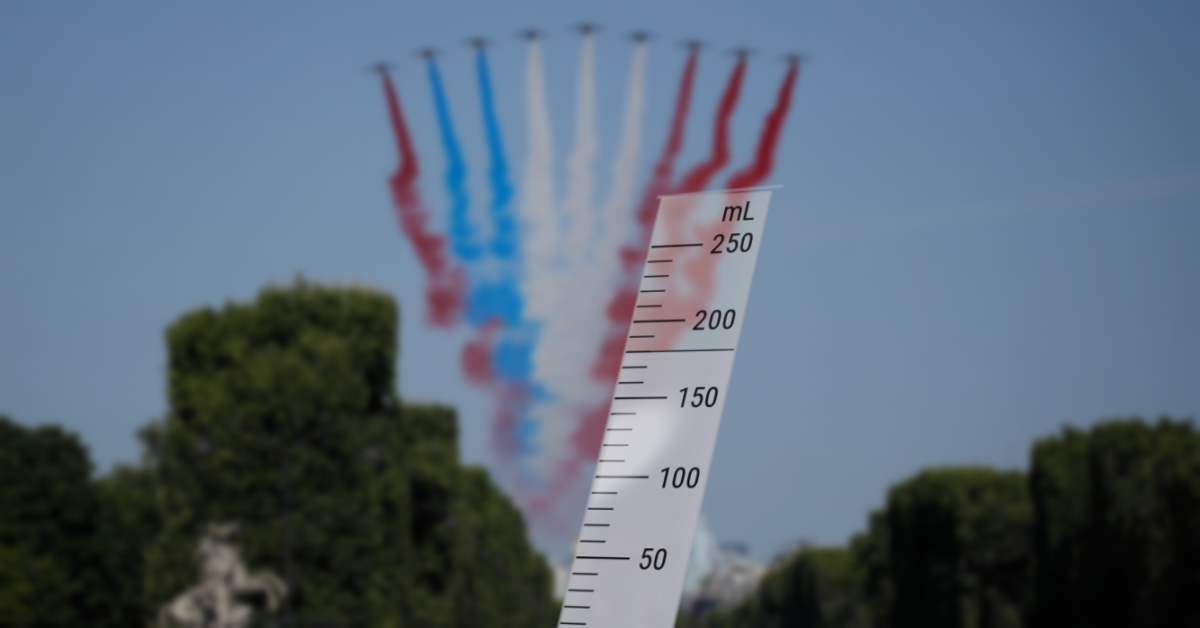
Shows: 180 mL
